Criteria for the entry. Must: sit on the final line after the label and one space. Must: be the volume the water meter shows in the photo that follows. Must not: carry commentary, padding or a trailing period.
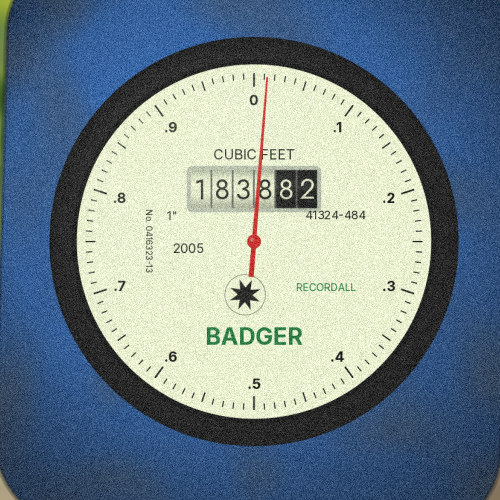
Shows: 183882.01 ft³
